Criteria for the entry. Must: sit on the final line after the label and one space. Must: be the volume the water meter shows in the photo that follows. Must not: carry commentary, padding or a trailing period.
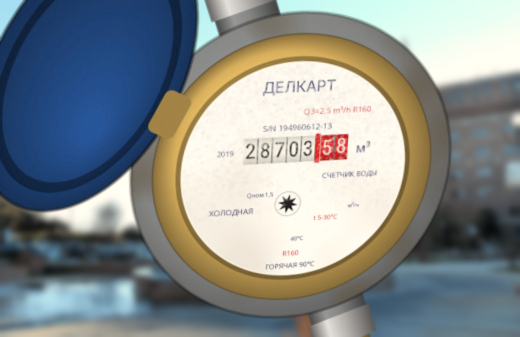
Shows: 28703.58 m³
